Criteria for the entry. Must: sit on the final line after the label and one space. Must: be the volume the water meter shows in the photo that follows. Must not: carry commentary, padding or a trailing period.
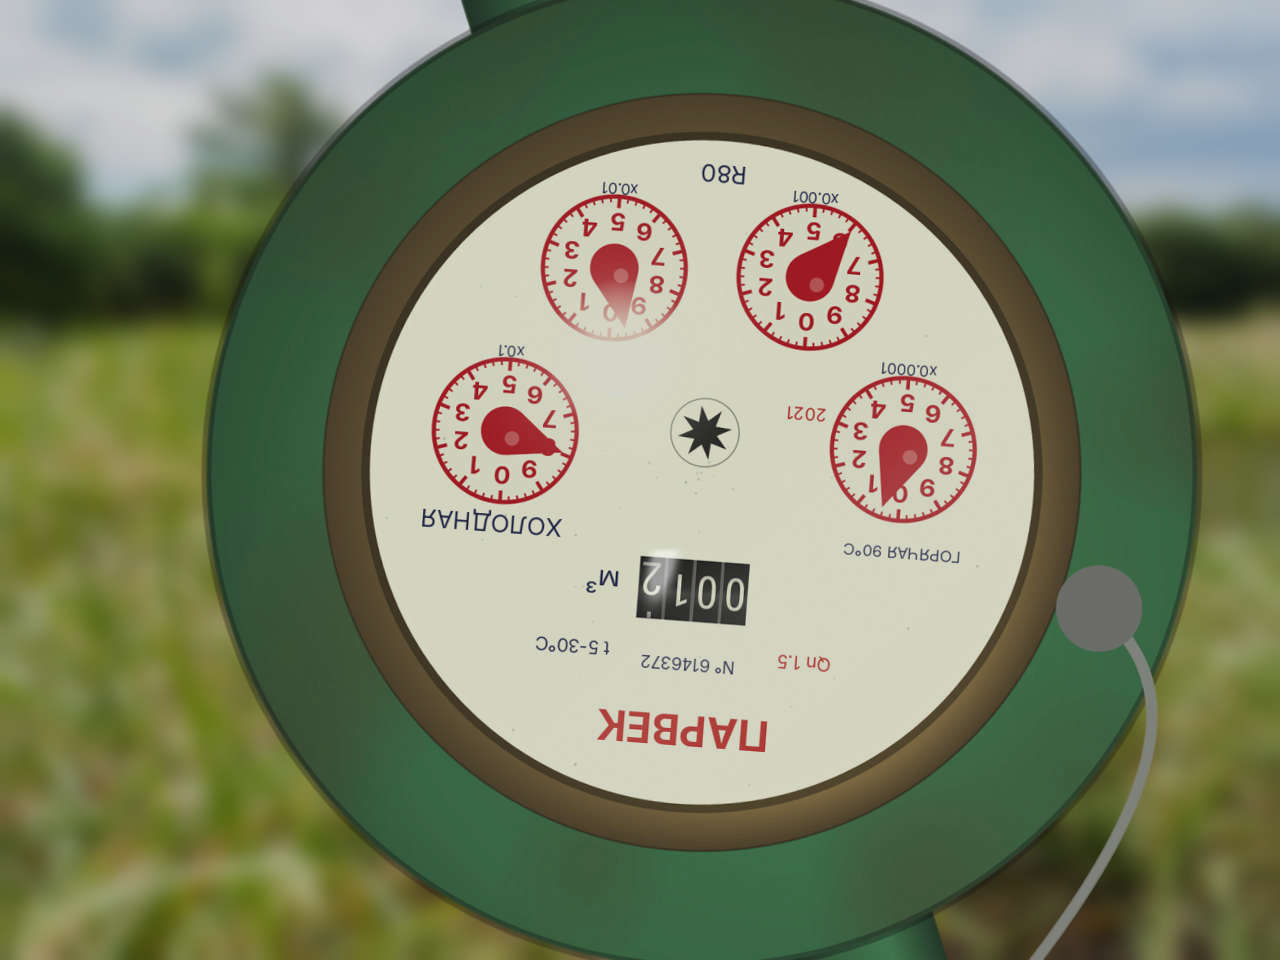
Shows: 11.7960 m³
